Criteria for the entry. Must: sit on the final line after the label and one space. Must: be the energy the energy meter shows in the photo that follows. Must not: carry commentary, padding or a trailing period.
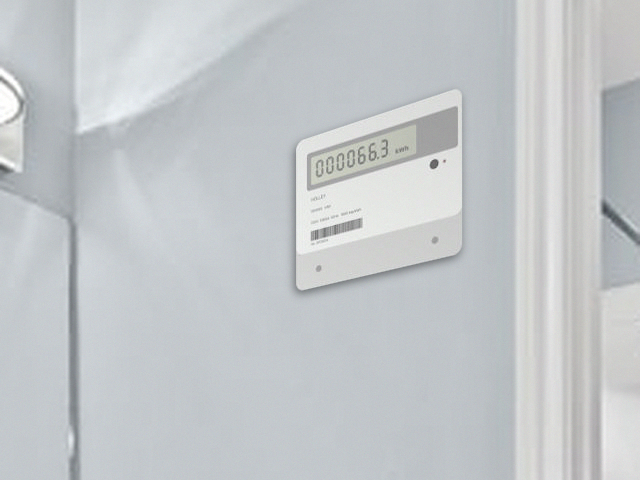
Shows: 66.3 kWh
